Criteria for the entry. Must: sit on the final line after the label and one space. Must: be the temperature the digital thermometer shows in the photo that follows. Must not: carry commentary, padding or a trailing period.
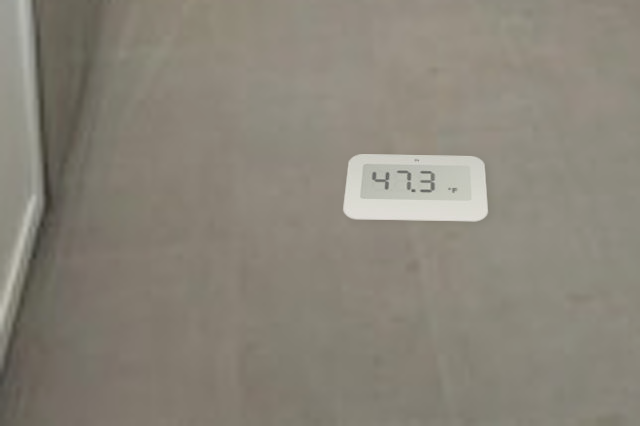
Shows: 47.3 °F
